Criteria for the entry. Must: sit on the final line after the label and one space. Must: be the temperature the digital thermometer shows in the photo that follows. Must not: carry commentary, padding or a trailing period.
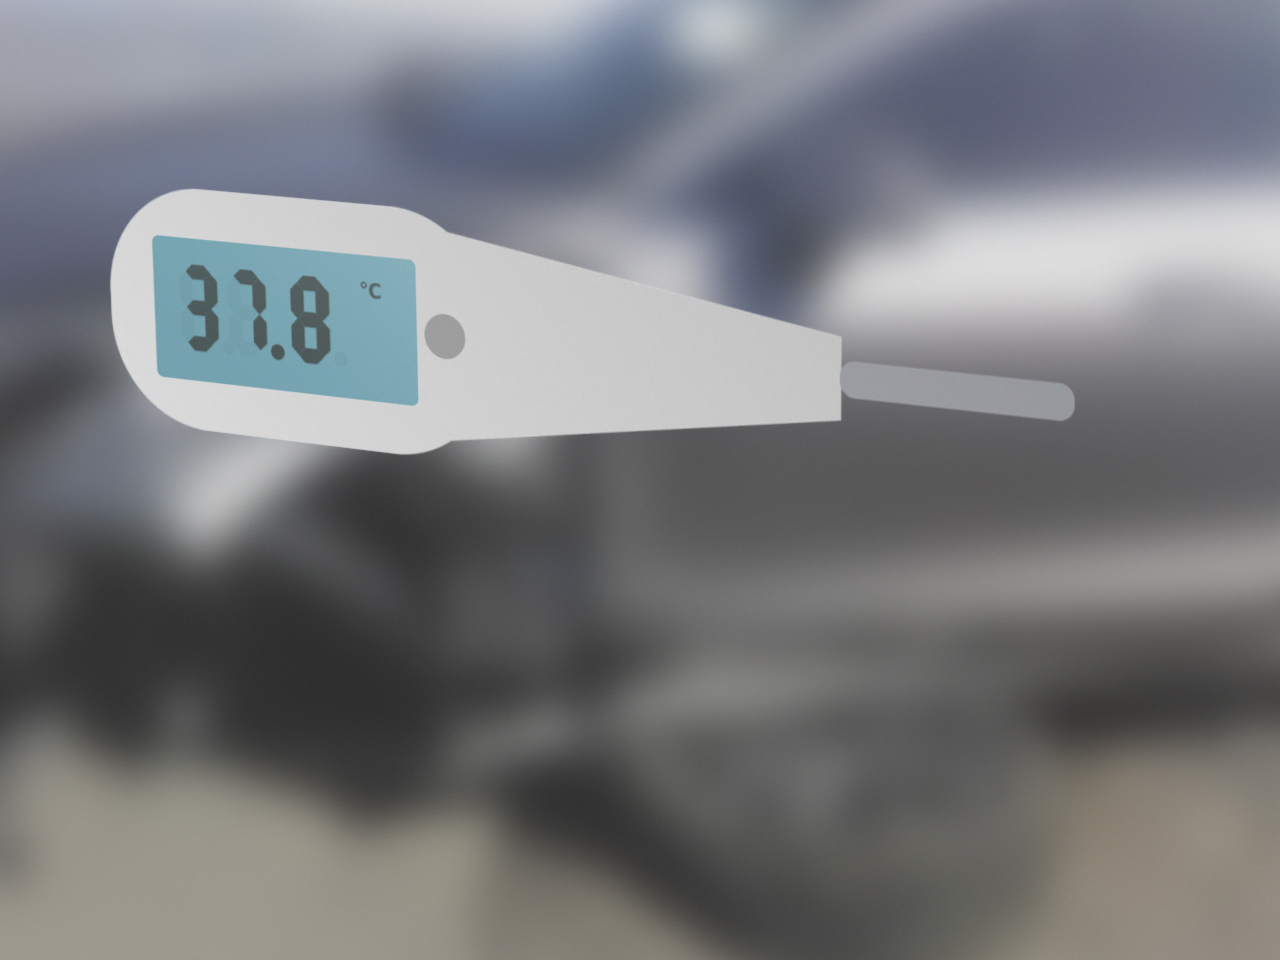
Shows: 37.8 °C
